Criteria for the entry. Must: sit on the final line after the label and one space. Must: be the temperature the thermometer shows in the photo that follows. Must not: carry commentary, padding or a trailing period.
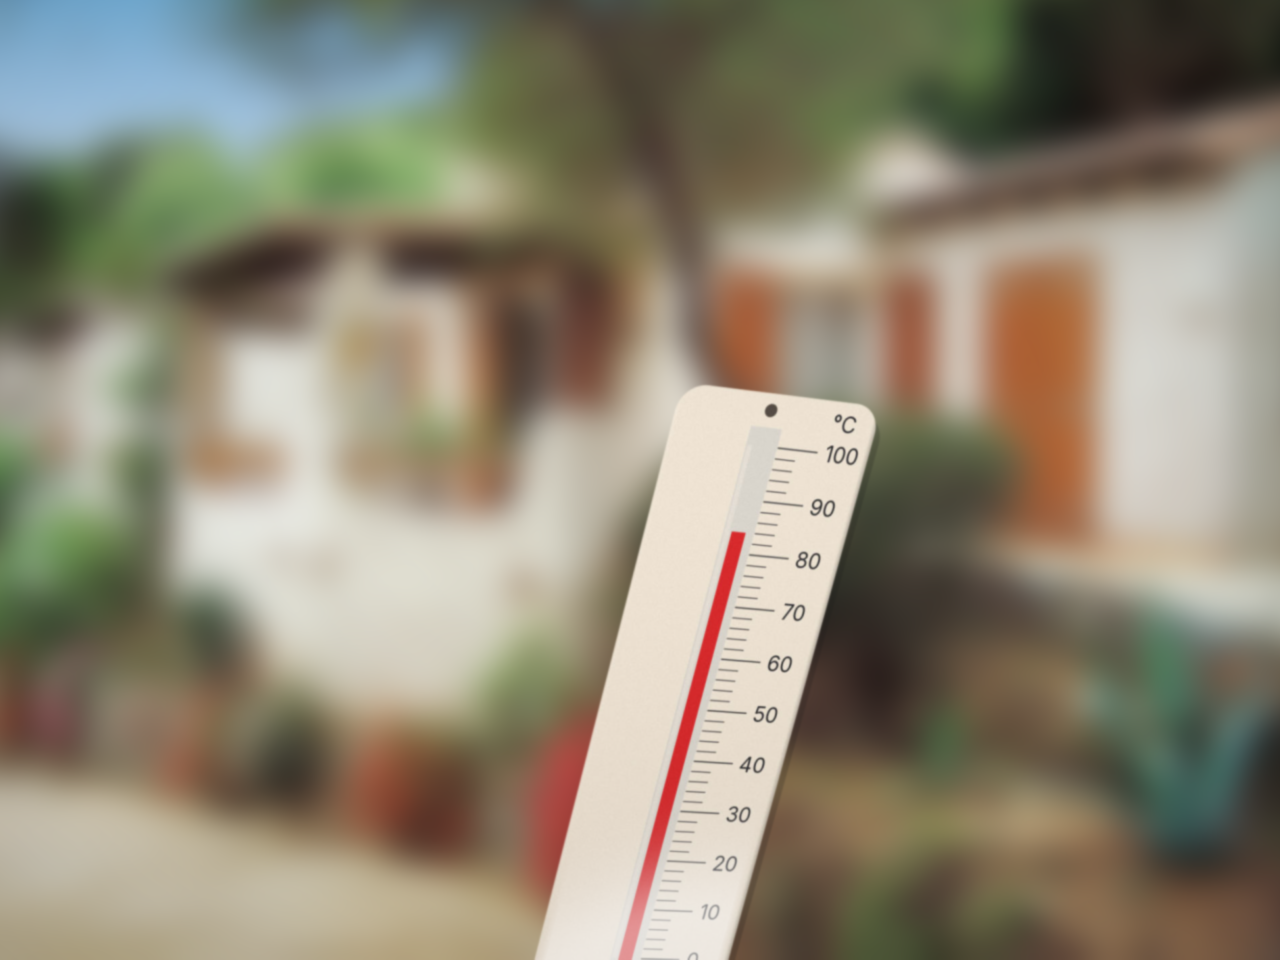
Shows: 84 °C
